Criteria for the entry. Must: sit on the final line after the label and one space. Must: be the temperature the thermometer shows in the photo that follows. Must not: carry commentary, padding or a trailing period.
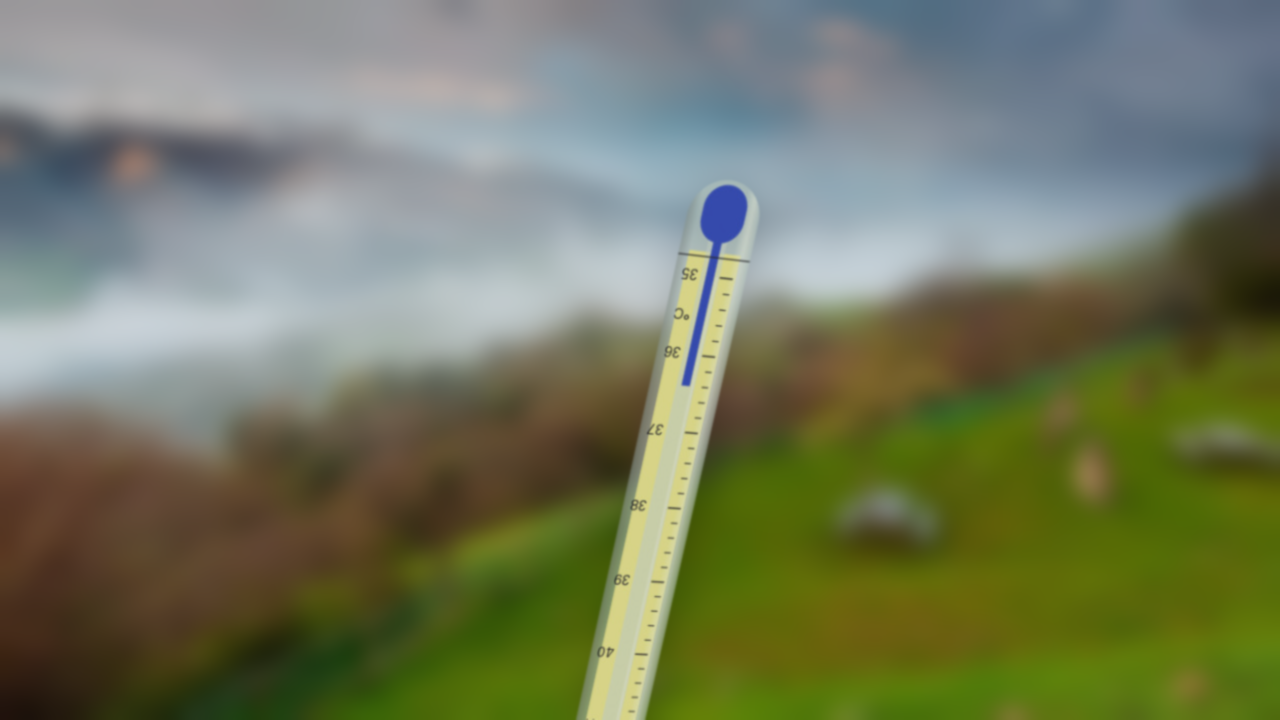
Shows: 36.4 °C
